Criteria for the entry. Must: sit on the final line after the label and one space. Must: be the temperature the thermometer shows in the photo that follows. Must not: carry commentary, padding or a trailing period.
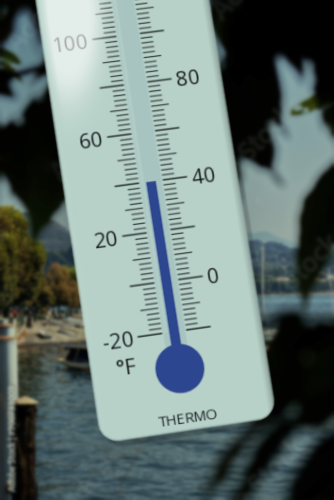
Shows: 40 °F
